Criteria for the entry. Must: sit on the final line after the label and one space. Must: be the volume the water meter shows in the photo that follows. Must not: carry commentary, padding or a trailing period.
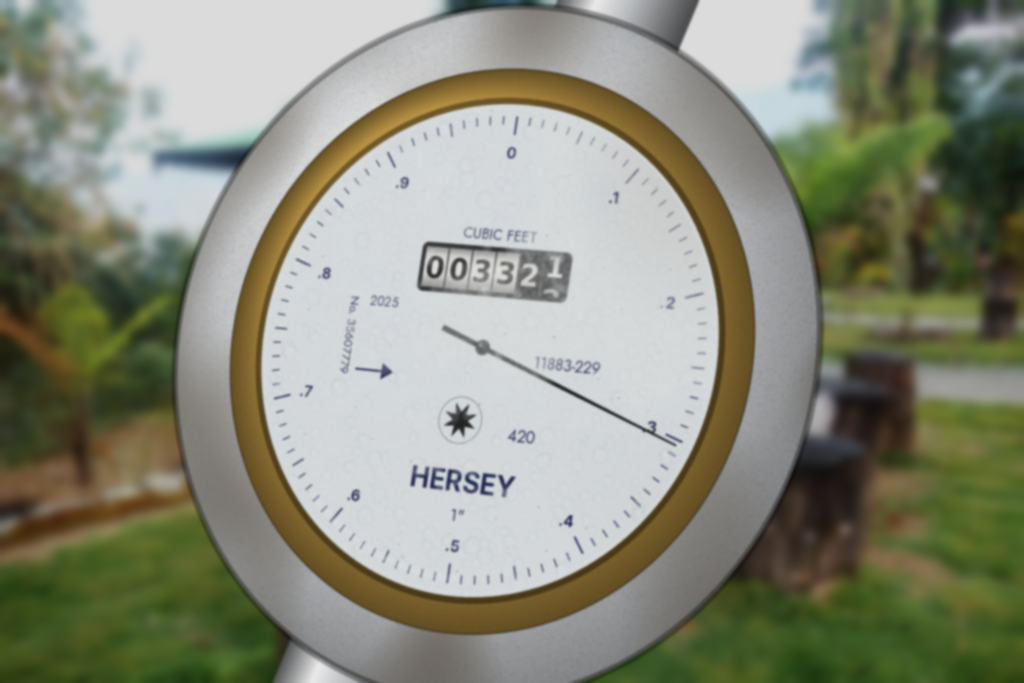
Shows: 3321.30 ft³
